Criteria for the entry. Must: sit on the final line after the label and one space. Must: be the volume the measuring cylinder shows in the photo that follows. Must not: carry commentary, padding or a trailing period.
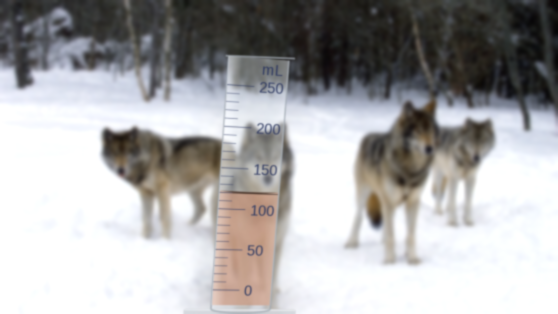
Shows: 120 mL
